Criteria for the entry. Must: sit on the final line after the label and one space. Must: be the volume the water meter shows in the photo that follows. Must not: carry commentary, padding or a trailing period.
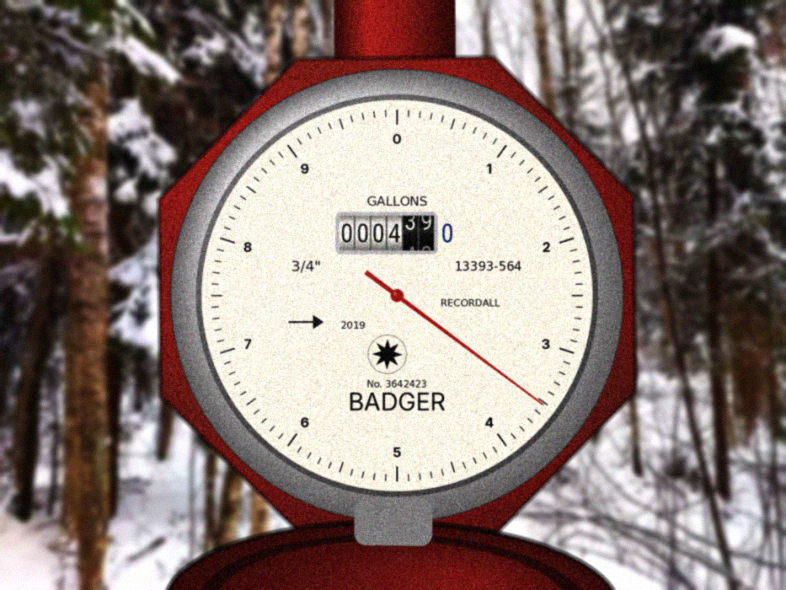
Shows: 4393.5 gal
